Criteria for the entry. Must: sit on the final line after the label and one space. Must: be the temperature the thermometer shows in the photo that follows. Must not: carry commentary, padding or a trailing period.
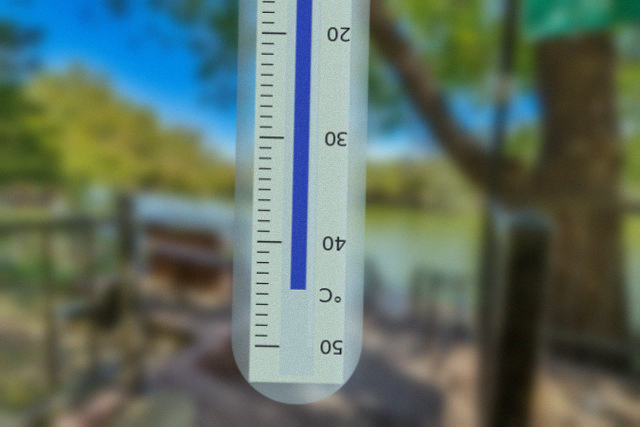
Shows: 44.5 °C
